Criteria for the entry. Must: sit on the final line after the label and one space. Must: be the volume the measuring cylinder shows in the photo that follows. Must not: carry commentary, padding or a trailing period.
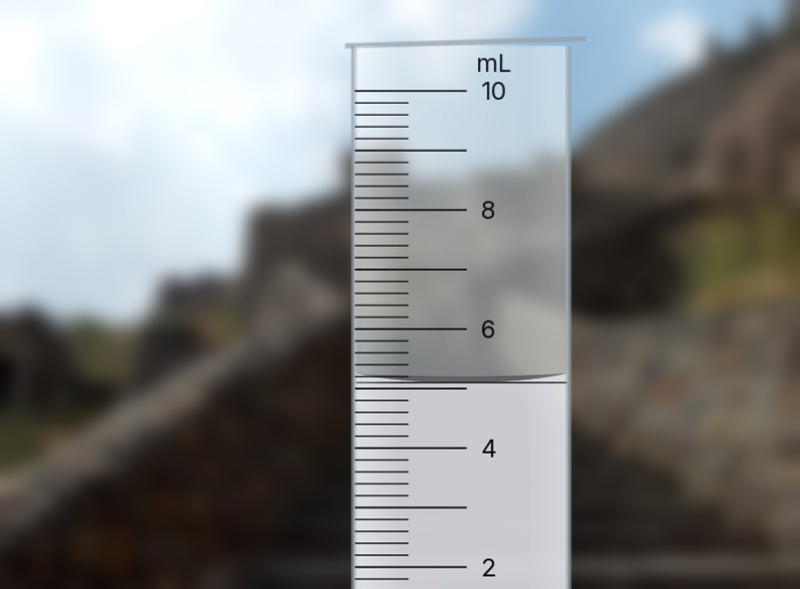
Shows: 5.1 mL
